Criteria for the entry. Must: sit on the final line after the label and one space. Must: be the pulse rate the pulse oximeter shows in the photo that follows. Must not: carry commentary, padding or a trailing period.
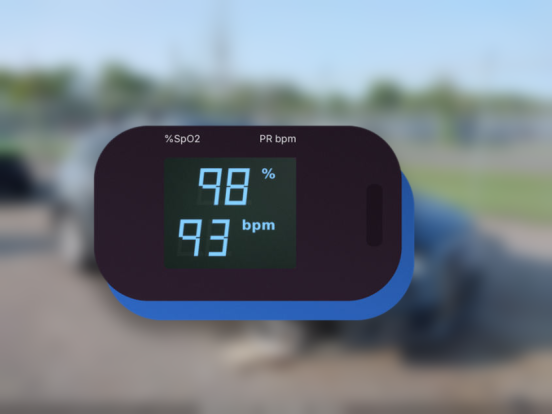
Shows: 93 bpm
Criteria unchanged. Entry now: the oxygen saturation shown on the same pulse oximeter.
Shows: 98 %
